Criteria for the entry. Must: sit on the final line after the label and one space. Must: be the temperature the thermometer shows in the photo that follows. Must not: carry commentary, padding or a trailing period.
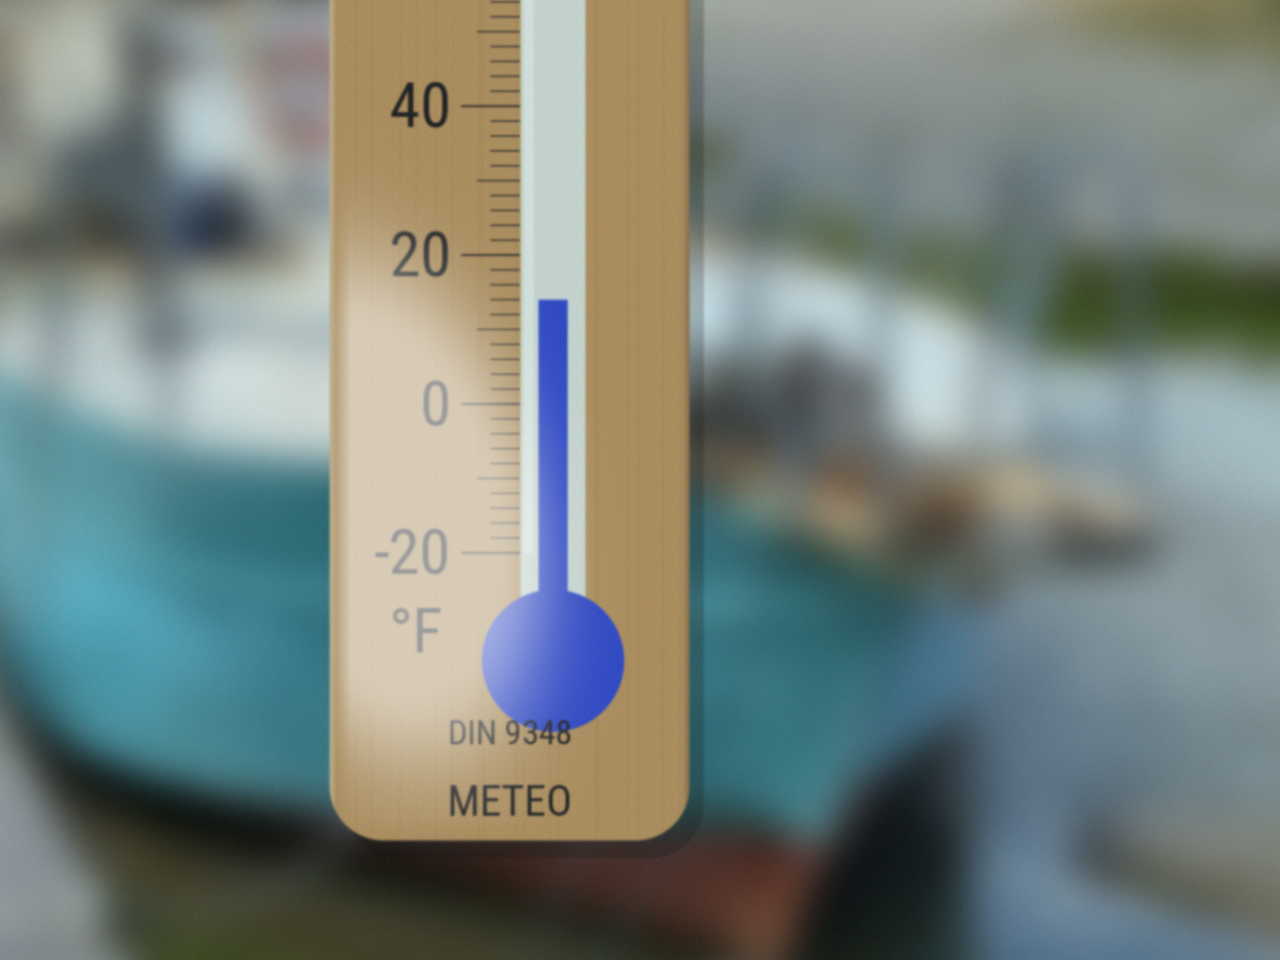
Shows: 14 °F
